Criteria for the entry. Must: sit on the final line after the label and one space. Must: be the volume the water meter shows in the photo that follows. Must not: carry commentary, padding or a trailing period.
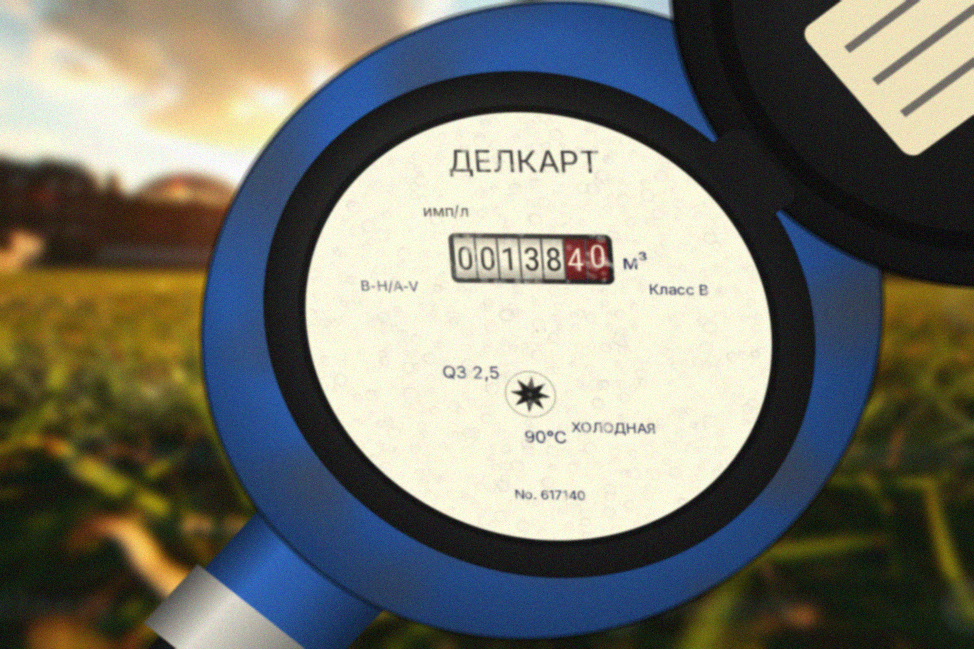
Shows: 138.40 m³
